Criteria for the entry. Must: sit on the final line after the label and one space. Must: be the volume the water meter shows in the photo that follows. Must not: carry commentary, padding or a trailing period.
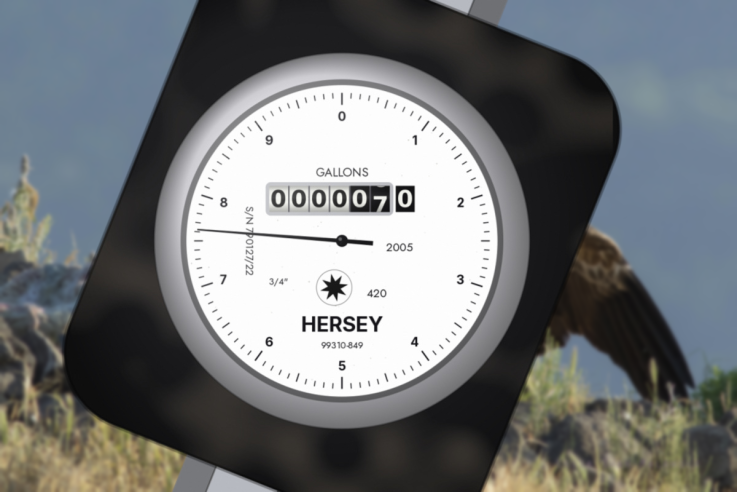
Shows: 67.6 gal
